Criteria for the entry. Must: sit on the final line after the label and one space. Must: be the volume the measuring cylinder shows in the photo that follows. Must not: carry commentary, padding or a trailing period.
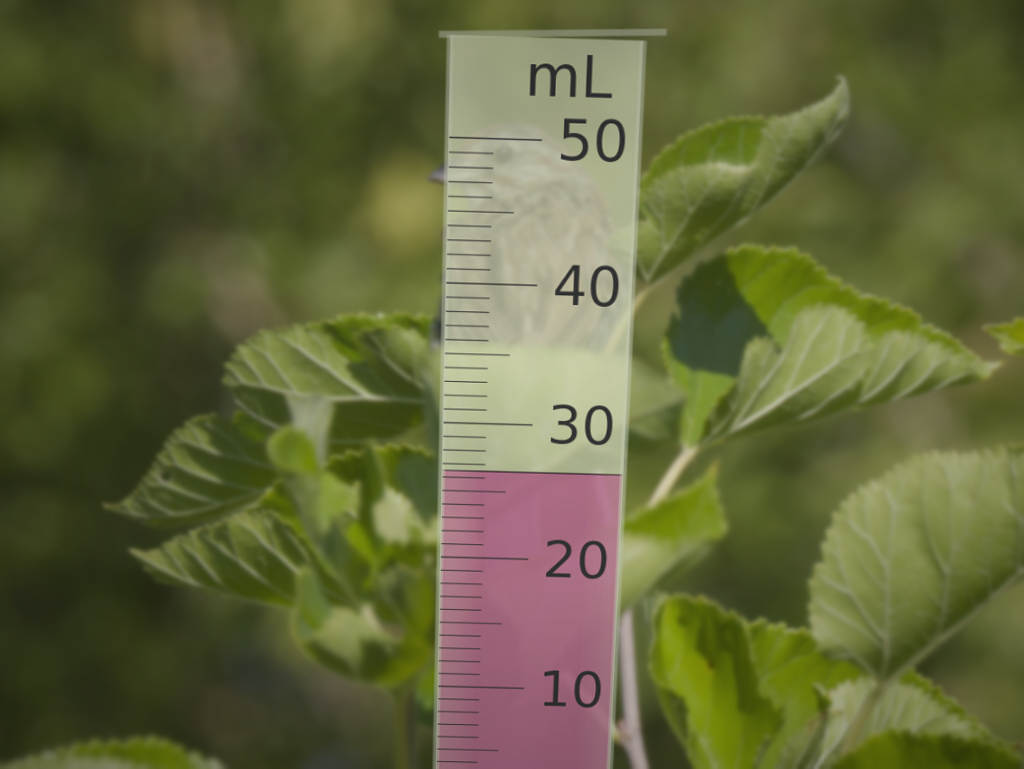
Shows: 26.5 mL
